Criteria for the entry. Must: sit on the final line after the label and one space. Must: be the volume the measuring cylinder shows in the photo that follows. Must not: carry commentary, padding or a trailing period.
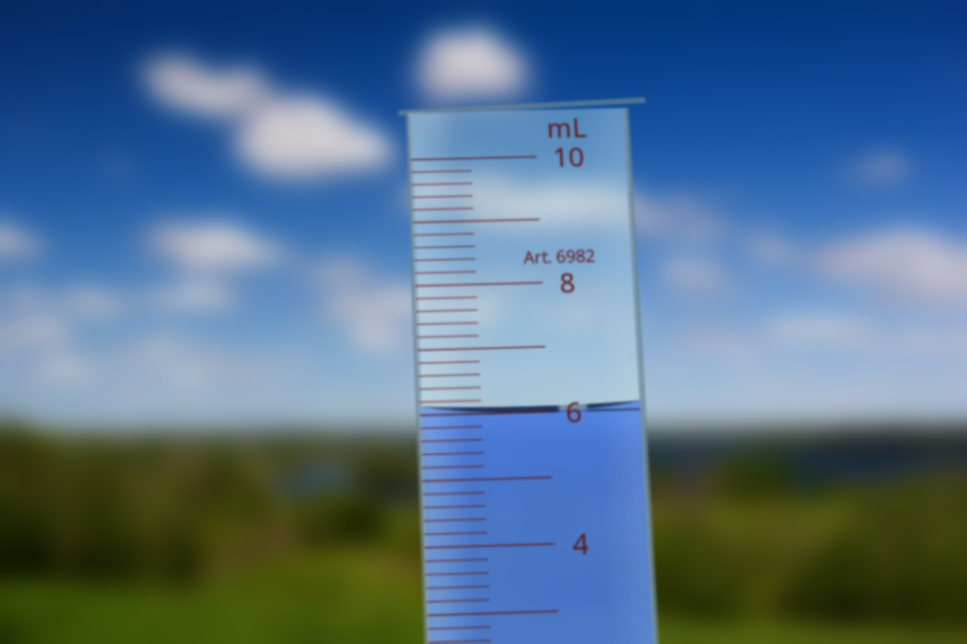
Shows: 6 mL
